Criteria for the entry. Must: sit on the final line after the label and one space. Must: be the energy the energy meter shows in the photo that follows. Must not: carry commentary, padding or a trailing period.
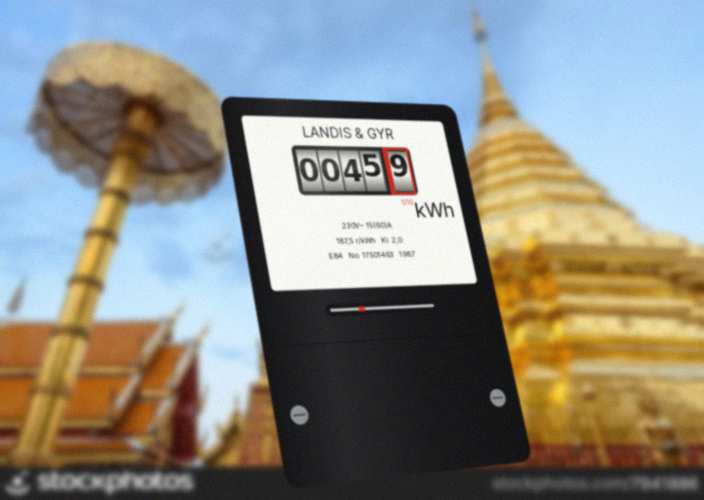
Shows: 45.9 kWh
